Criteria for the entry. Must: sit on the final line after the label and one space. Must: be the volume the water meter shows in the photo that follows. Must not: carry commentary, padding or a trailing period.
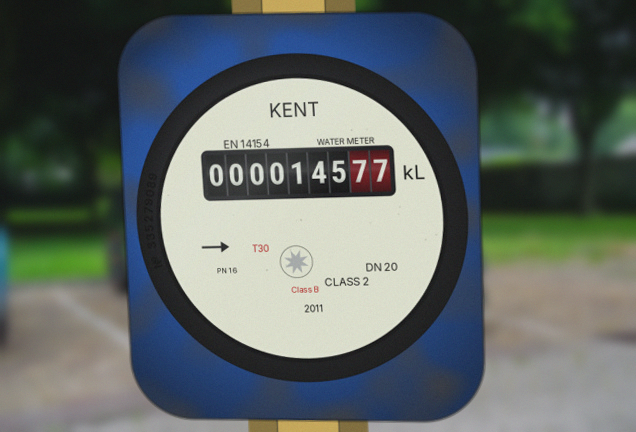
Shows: 145.77 kL
